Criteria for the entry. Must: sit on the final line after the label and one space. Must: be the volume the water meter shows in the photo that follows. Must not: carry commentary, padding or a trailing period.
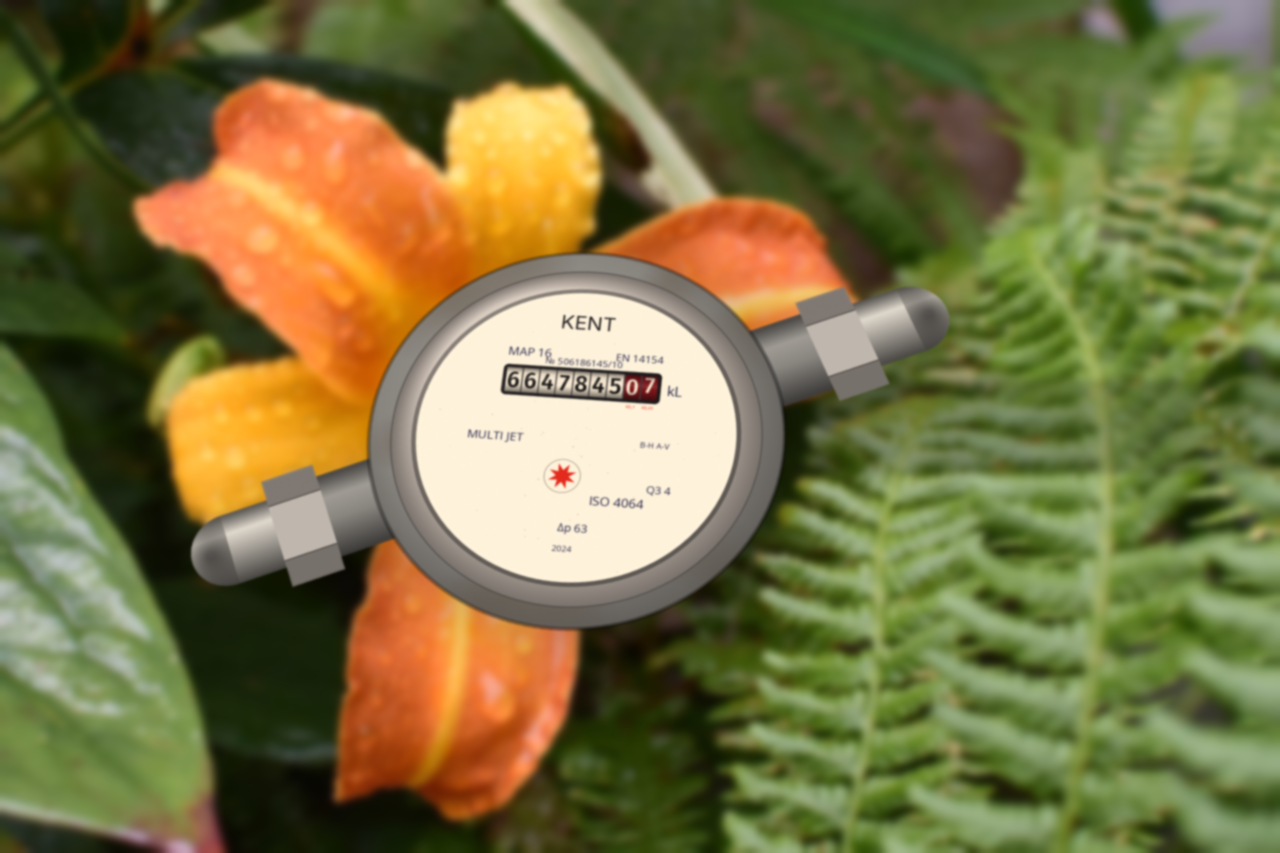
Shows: 6647845.07 kL
